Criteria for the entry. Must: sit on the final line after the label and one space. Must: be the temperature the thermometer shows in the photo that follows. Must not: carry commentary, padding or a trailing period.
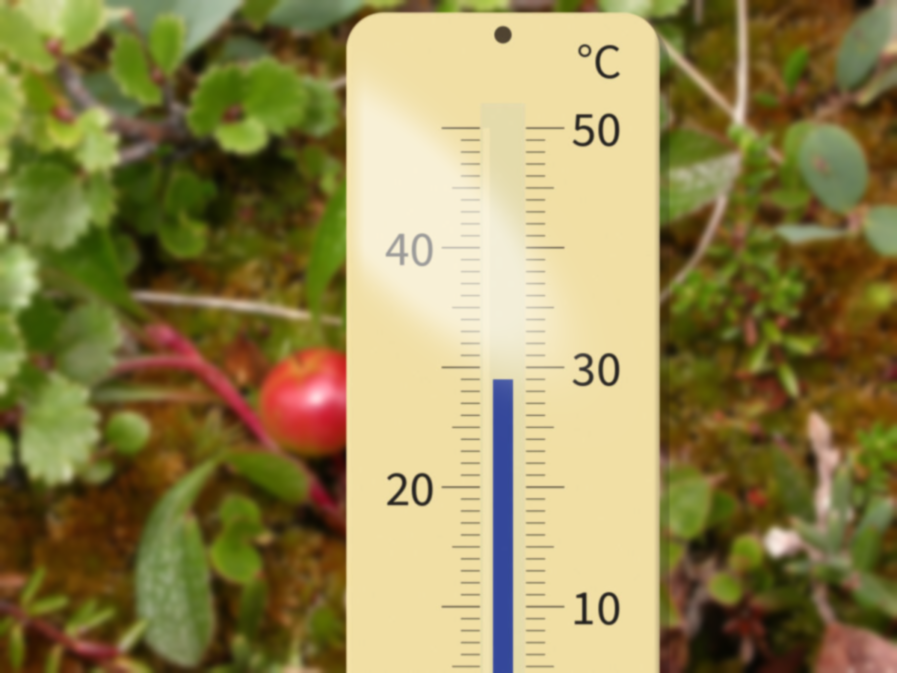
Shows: 29 °C
